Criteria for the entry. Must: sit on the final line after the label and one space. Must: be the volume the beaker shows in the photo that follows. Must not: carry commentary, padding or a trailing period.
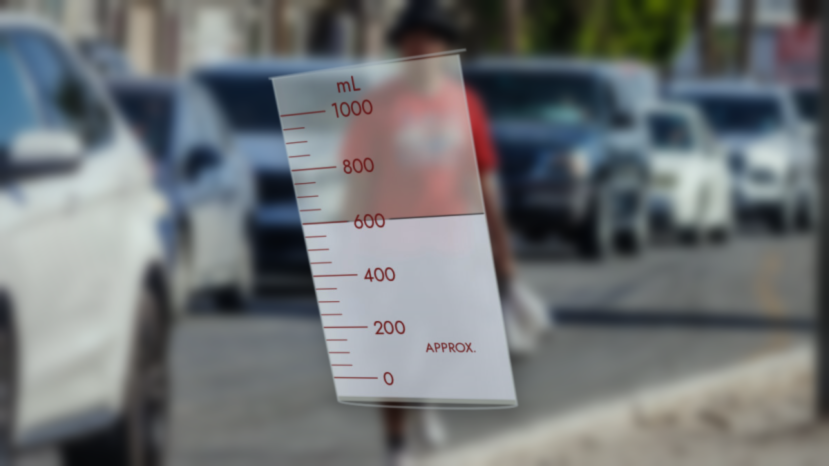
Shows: 600 mL
